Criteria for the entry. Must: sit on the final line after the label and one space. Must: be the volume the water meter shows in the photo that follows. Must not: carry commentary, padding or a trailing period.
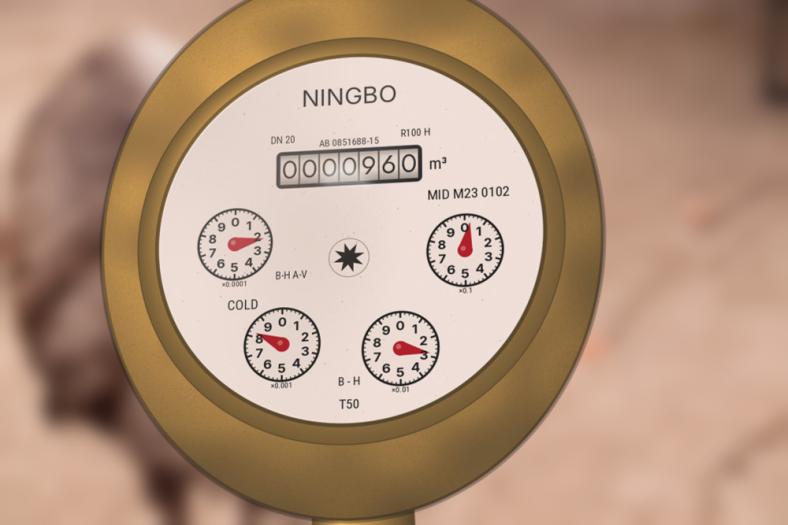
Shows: 960.0282 m³
